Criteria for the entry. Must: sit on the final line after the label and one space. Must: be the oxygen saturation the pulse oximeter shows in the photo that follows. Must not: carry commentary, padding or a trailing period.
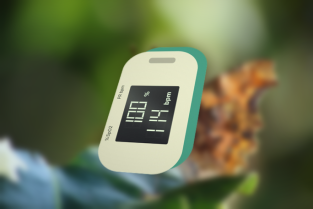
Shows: 100 %
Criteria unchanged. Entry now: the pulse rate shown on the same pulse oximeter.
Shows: 114 bpm
